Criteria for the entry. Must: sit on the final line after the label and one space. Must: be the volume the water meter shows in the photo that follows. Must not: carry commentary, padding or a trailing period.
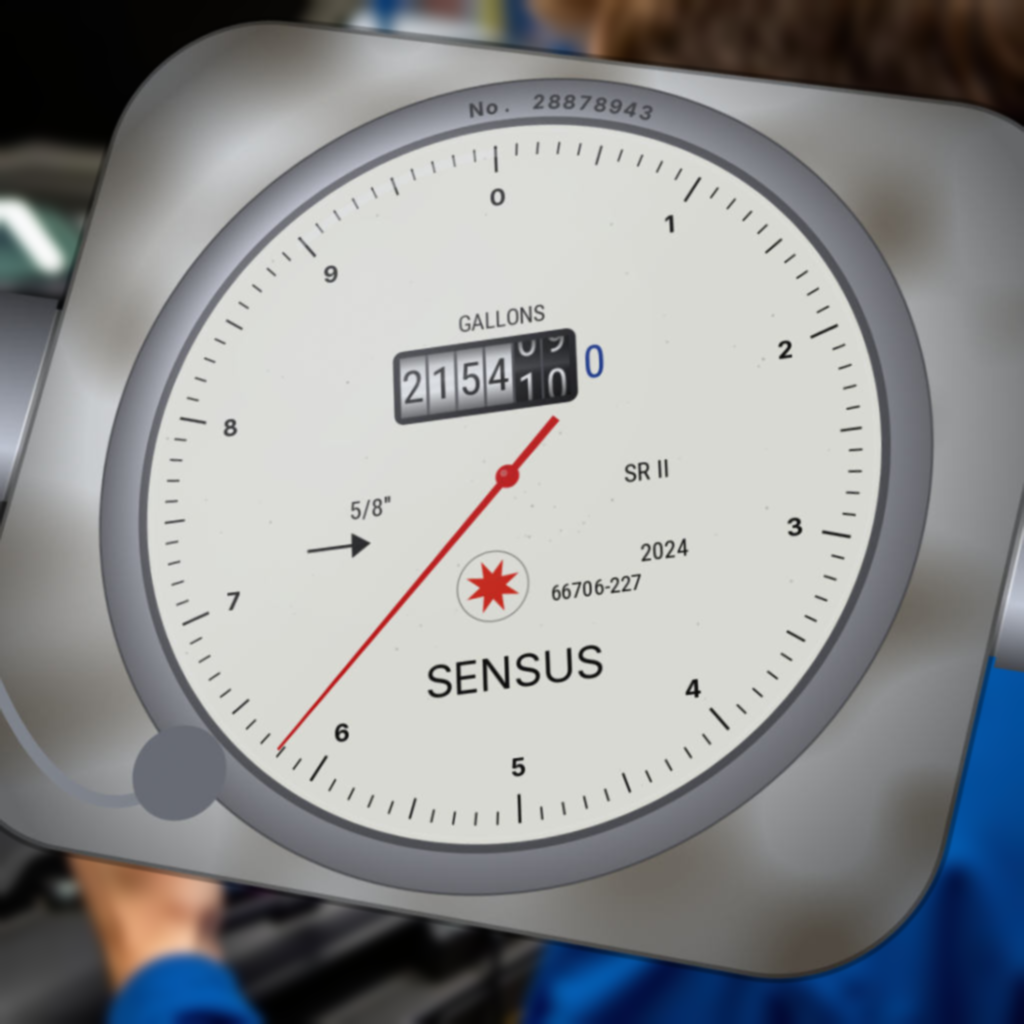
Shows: 2154096.2 gal
